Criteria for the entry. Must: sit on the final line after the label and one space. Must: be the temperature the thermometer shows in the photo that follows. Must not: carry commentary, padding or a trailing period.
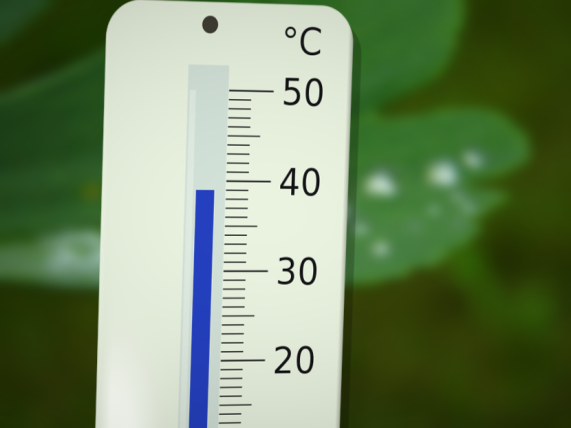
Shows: 39 °C
